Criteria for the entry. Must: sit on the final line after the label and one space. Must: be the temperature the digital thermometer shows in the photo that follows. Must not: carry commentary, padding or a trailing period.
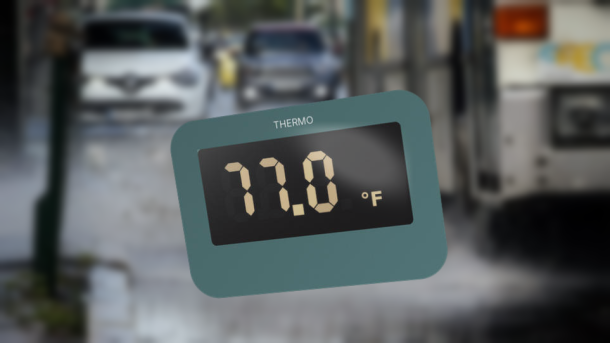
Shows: 77.0 °F
